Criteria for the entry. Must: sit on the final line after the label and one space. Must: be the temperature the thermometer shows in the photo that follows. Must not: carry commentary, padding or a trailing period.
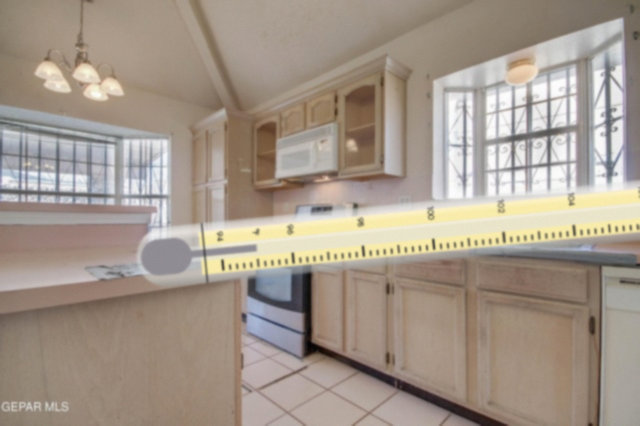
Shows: 95 °F
